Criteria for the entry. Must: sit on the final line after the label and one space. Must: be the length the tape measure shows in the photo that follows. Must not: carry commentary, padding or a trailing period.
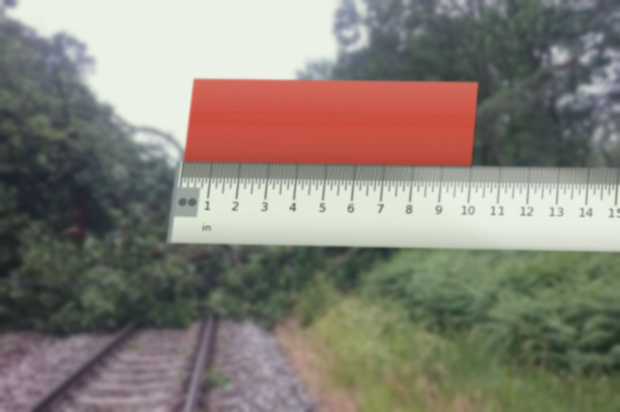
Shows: 10 in
